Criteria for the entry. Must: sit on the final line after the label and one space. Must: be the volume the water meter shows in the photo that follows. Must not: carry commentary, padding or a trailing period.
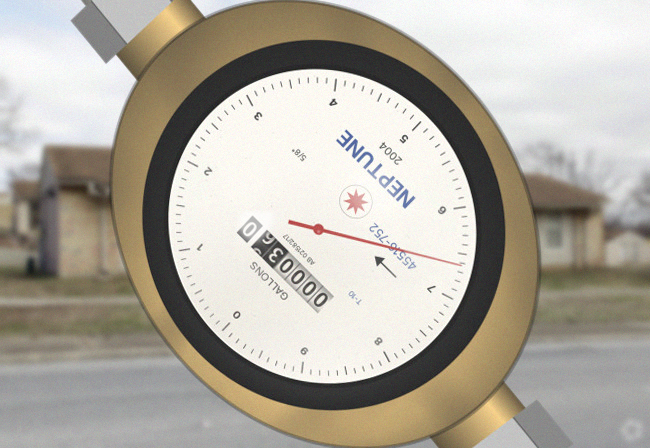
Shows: 356.6 gal
